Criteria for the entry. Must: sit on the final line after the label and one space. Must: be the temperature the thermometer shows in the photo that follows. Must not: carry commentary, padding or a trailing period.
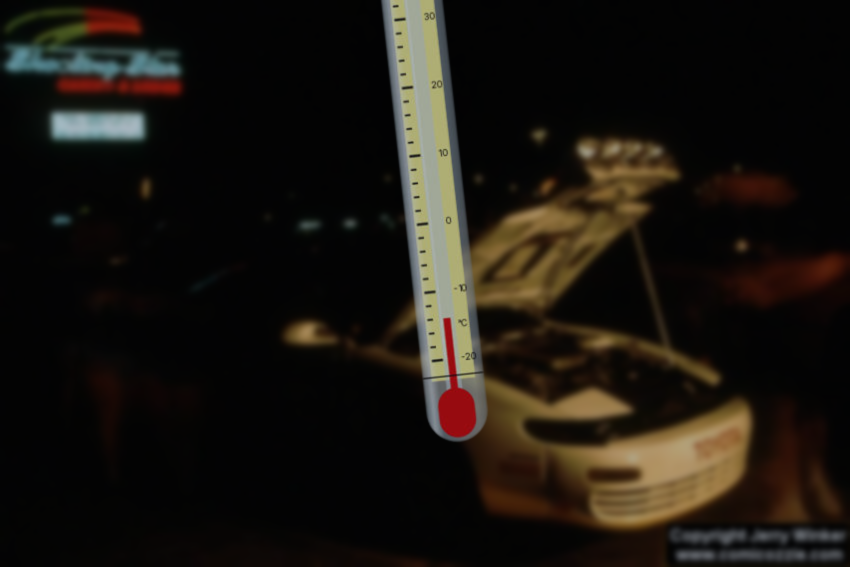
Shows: -14 °C
